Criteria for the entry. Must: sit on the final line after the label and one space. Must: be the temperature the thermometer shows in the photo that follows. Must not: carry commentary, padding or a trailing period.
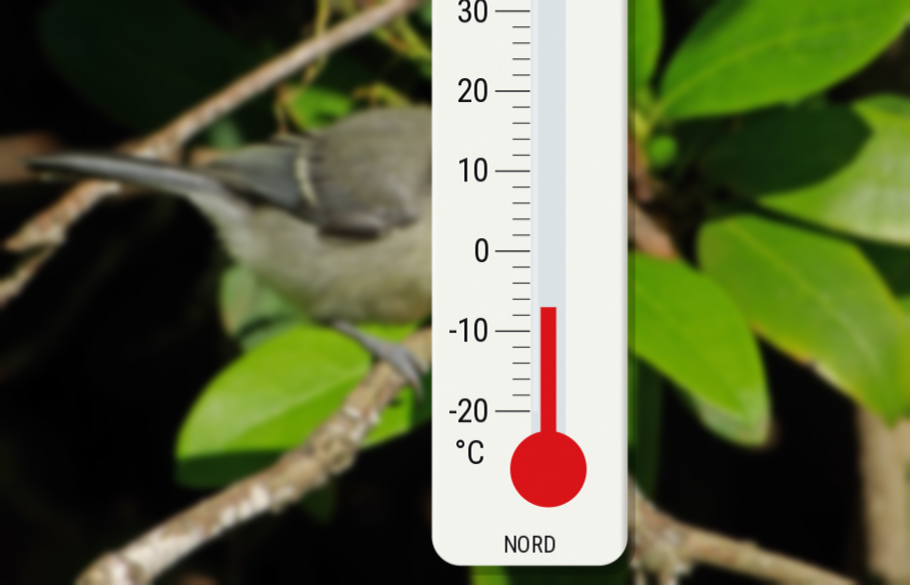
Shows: -7 °C
